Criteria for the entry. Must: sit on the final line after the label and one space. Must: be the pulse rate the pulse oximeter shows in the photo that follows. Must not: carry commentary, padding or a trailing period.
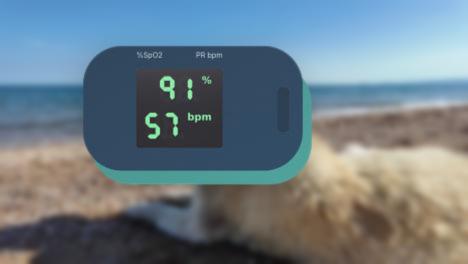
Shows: 57 bpm
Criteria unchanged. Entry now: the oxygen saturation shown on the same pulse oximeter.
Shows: 91 %
